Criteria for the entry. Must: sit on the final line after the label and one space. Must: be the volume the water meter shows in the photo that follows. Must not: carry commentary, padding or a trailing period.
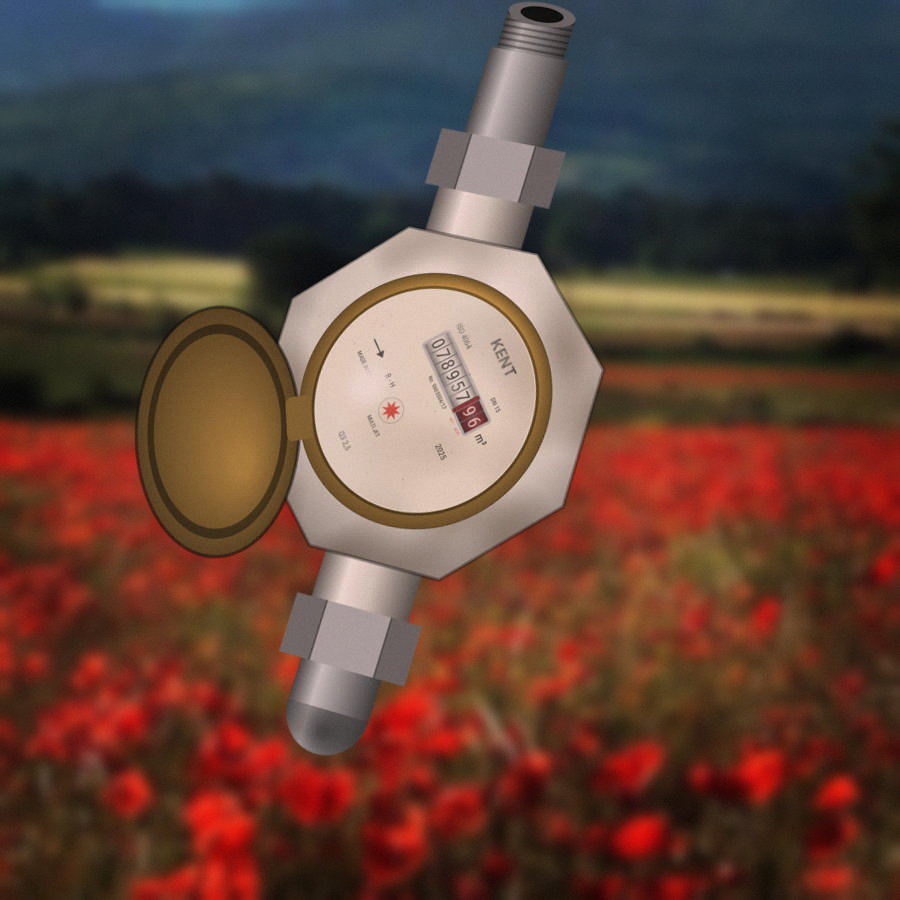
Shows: 78957.96 m³
